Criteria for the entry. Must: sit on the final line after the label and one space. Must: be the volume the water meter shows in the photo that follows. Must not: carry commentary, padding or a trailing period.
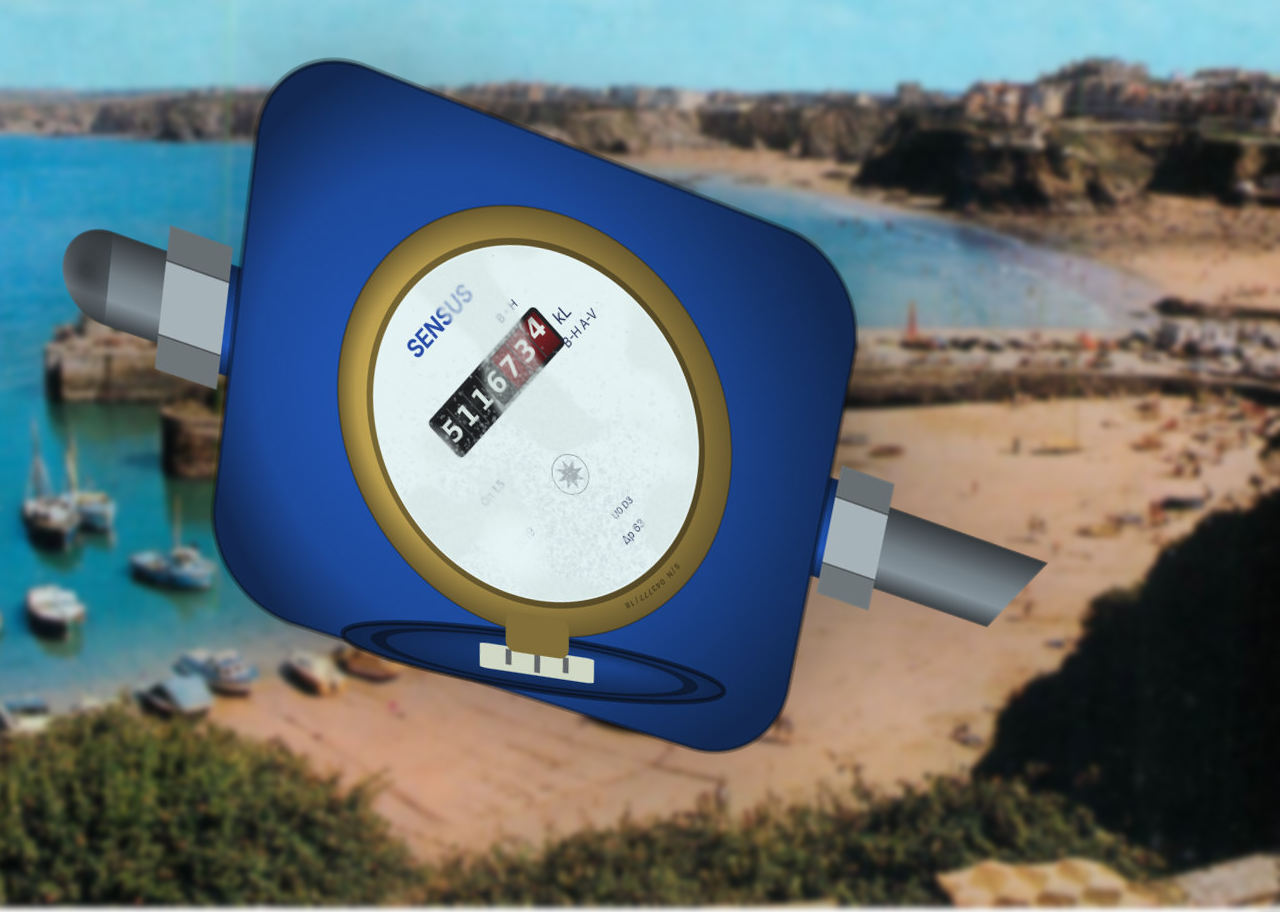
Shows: 5116.734 kL
